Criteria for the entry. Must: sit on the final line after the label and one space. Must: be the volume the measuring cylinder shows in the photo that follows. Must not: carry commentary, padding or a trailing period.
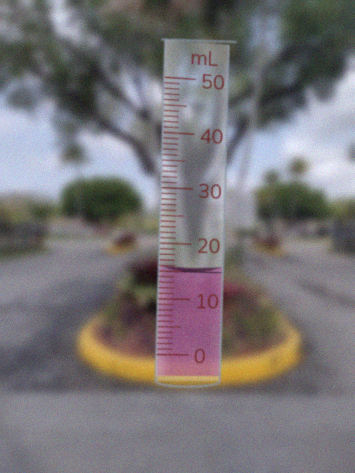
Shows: 15 mL
